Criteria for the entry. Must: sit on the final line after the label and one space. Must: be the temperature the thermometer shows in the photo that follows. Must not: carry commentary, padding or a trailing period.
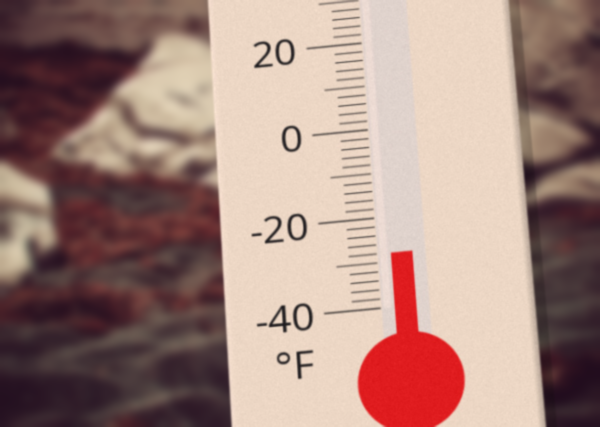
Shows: -28 °F
